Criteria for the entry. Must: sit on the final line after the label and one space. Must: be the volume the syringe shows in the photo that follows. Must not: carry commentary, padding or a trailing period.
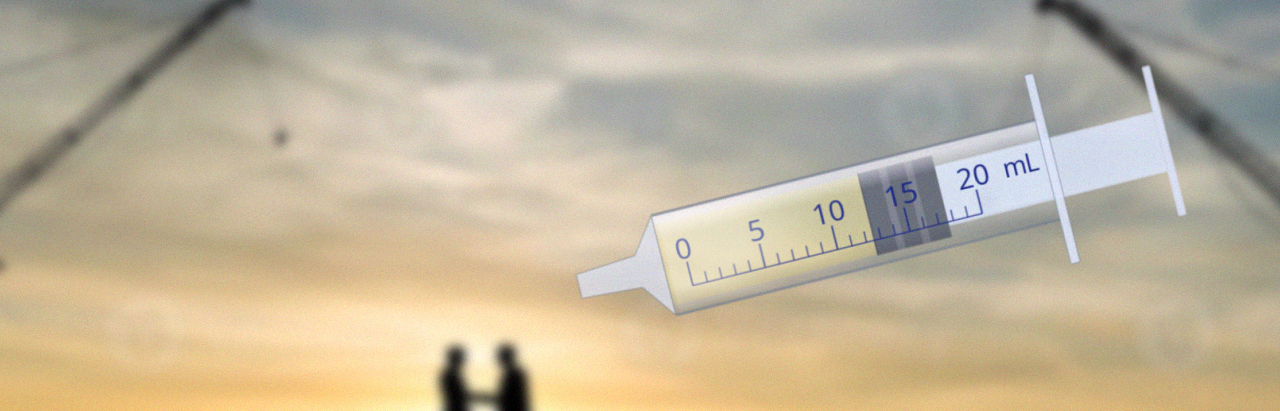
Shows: 12.5 mL
